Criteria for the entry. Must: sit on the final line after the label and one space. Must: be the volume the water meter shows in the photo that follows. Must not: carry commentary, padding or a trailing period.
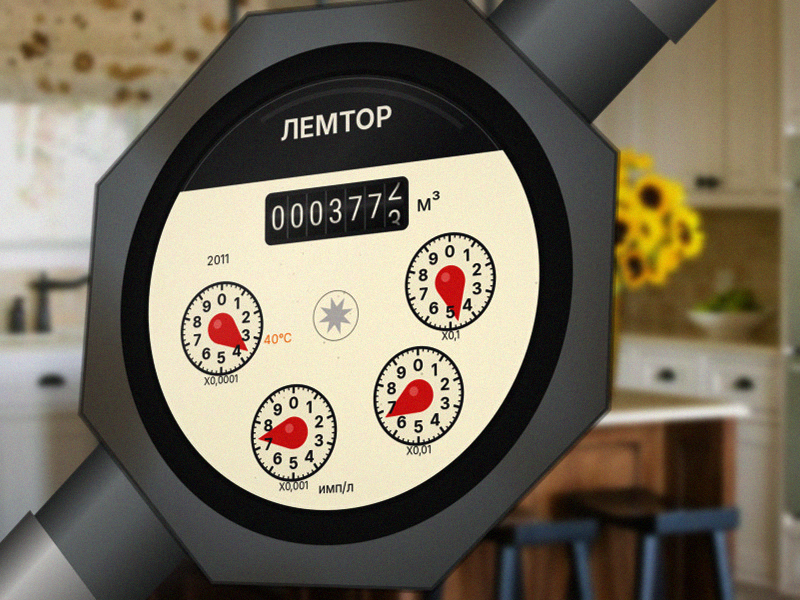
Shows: 3772.4673 m³
